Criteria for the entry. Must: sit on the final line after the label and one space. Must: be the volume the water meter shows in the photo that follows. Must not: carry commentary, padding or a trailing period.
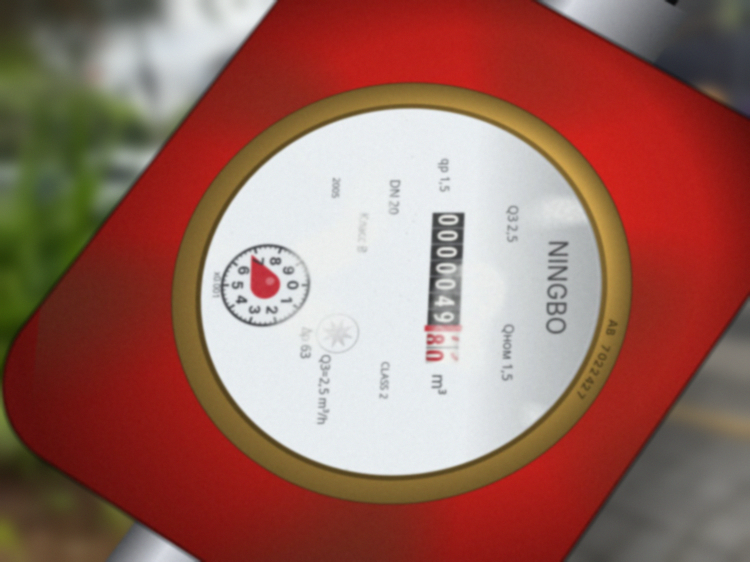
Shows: 49.796 m³
